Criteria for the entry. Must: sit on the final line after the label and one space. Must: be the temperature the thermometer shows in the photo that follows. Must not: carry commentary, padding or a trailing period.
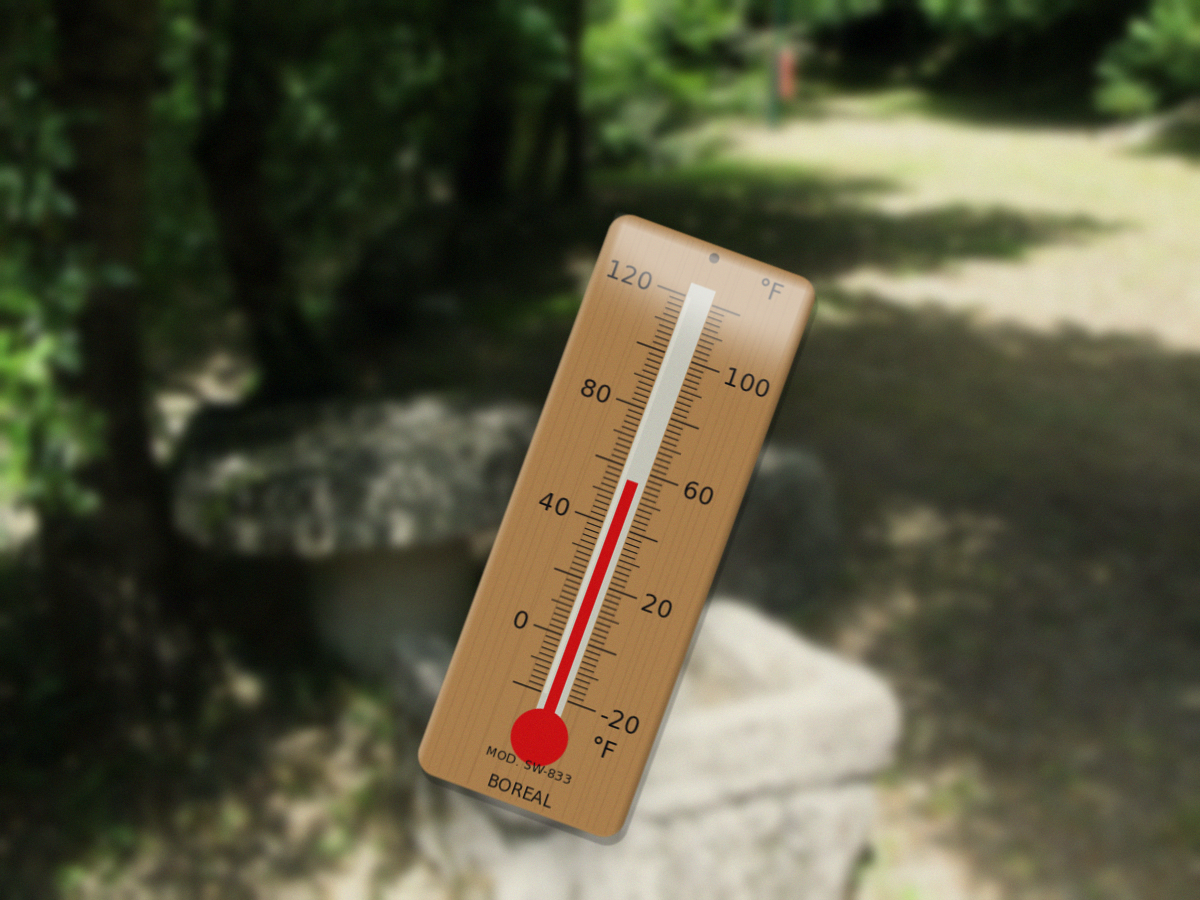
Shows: 56 °F
